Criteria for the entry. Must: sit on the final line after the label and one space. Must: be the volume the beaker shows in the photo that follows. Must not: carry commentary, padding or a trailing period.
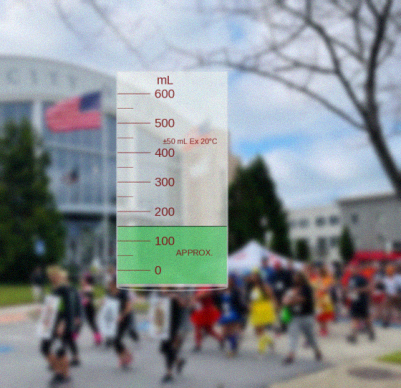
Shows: 150 mL
